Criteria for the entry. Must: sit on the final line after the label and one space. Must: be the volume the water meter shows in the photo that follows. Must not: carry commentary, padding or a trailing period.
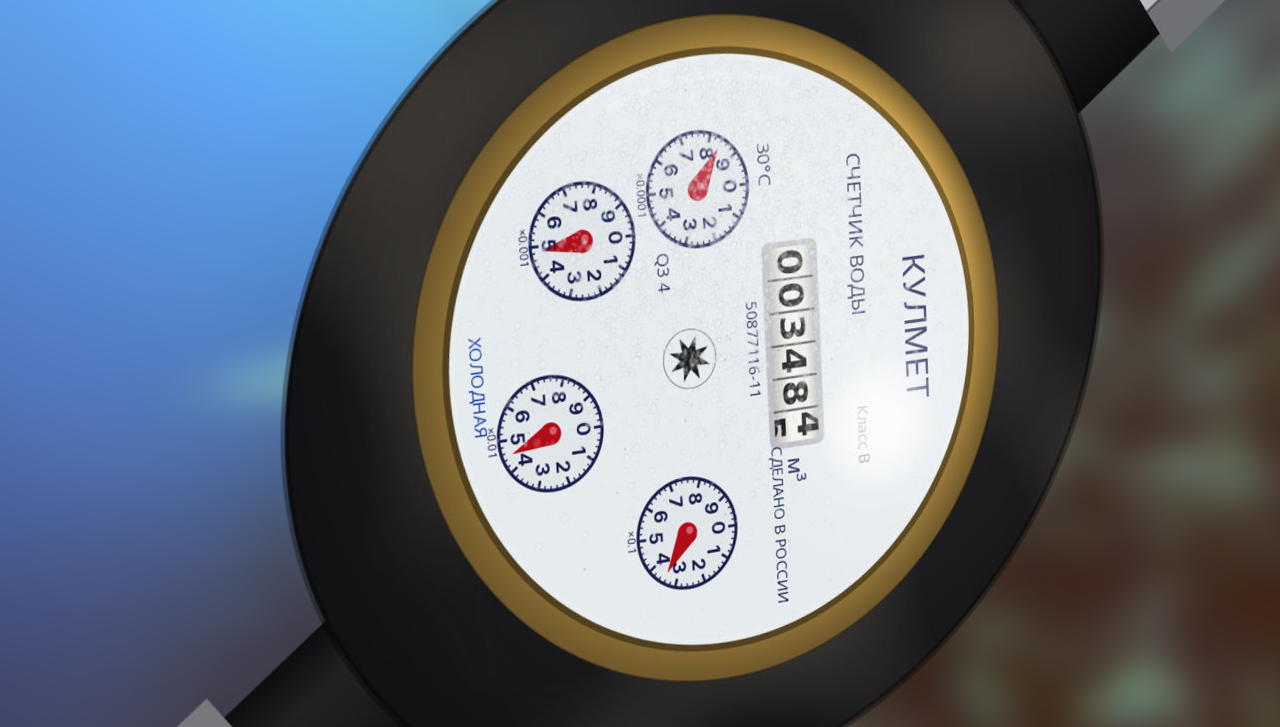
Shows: 3484.3448 m³
